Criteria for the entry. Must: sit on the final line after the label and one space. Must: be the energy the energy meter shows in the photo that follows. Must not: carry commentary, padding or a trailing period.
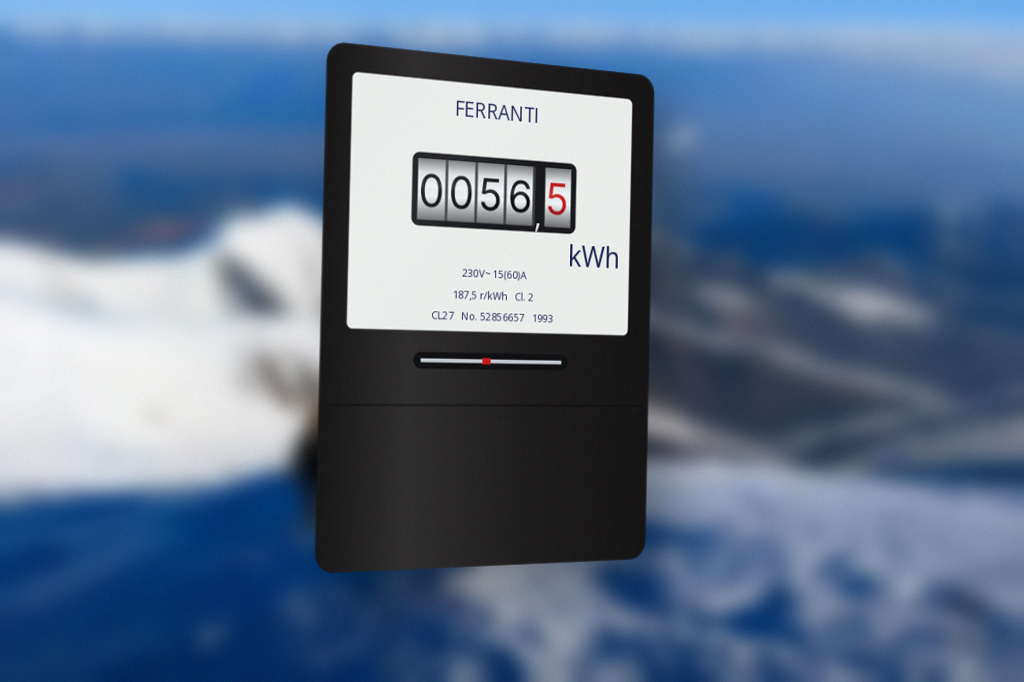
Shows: 56.5 kWh
